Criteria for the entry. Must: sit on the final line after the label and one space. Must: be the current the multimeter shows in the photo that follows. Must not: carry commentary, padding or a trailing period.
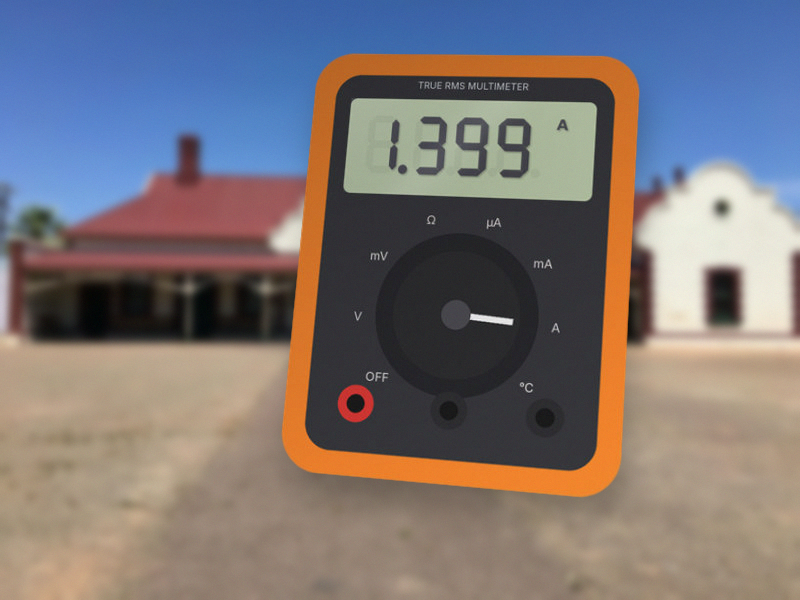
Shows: 1.399 A
